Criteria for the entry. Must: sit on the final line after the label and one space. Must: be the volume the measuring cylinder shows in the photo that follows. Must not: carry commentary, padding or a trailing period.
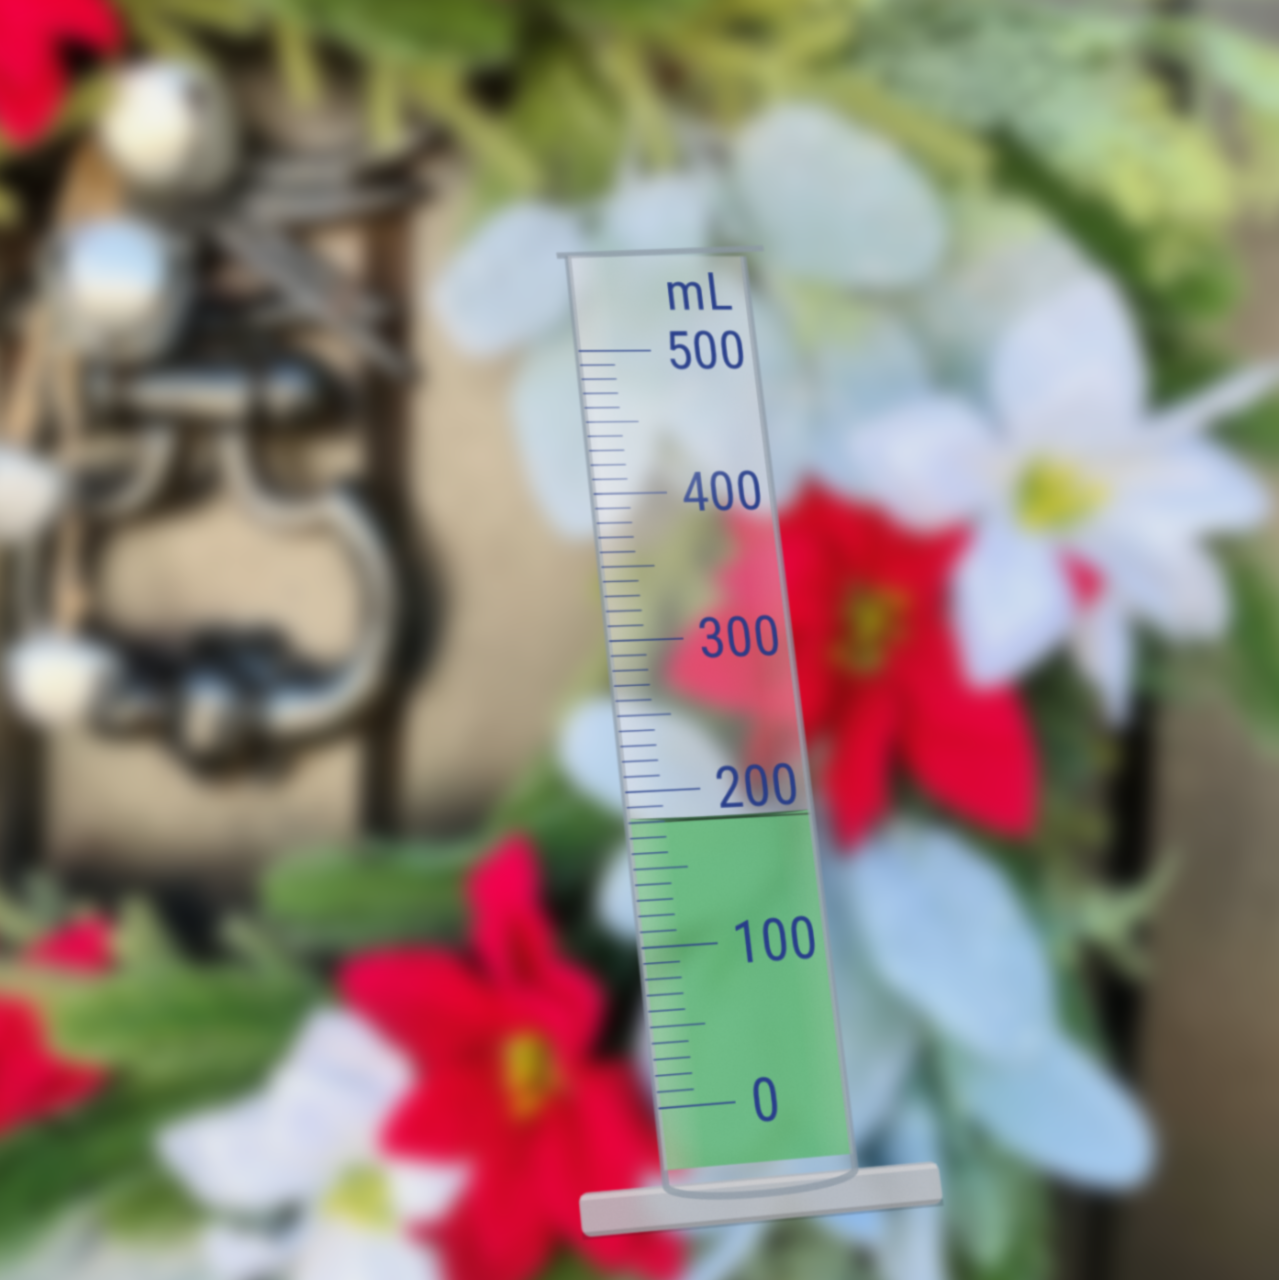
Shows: 180 mL
